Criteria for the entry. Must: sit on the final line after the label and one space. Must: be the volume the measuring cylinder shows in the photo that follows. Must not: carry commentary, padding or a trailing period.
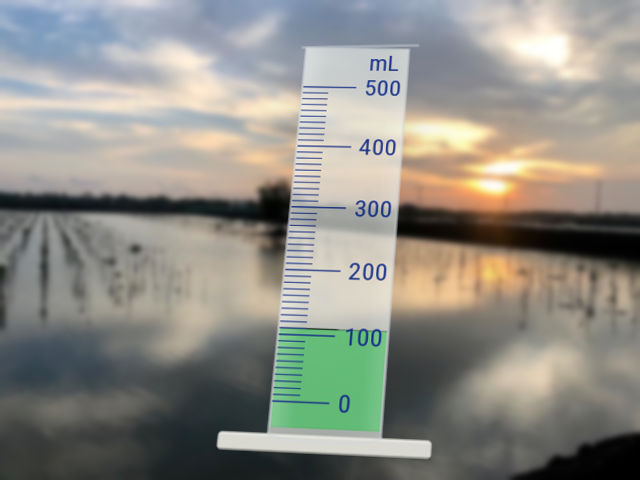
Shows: 110 mL
